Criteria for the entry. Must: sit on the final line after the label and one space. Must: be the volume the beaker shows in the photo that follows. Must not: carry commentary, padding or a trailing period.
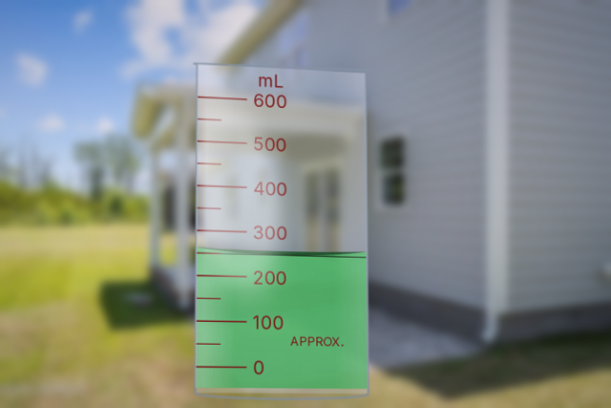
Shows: 250 mL
